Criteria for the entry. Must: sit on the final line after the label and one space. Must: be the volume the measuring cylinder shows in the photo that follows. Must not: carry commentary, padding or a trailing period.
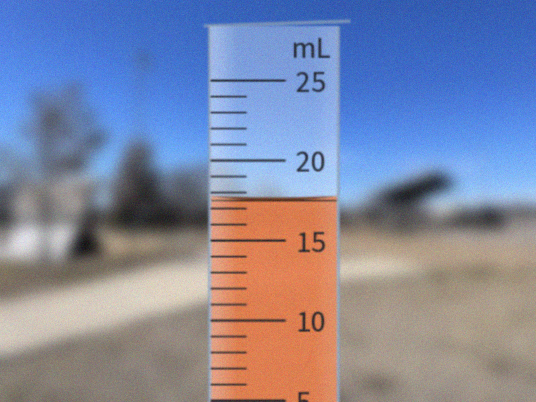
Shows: 17.5 mL
